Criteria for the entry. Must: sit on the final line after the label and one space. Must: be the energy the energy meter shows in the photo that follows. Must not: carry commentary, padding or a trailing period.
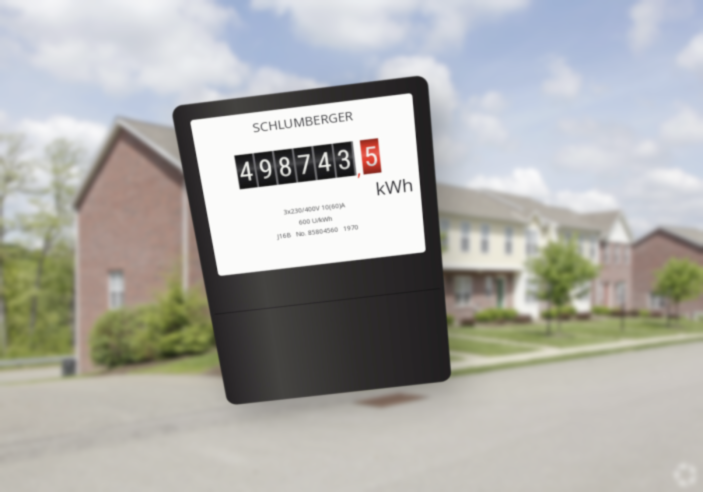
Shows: 498743.5 kWh
